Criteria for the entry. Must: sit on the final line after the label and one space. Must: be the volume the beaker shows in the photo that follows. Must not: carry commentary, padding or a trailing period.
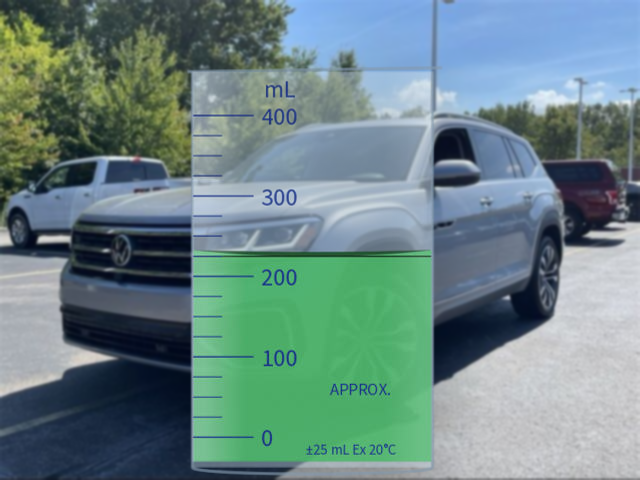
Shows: 225 mL
